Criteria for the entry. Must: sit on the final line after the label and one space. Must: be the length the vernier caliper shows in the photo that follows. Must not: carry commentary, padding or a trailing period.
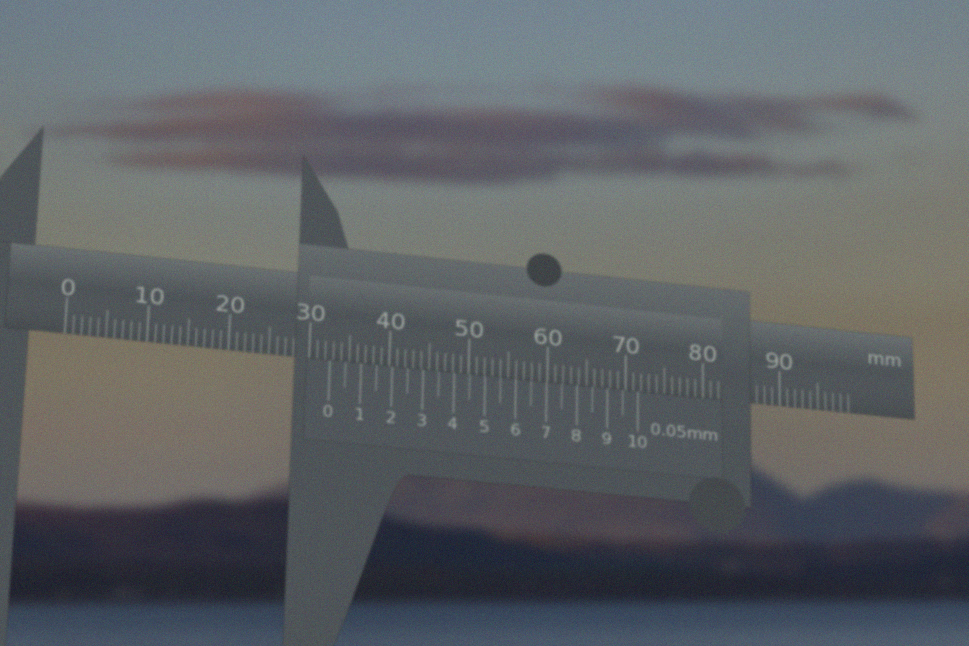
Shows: 32.6 mm
